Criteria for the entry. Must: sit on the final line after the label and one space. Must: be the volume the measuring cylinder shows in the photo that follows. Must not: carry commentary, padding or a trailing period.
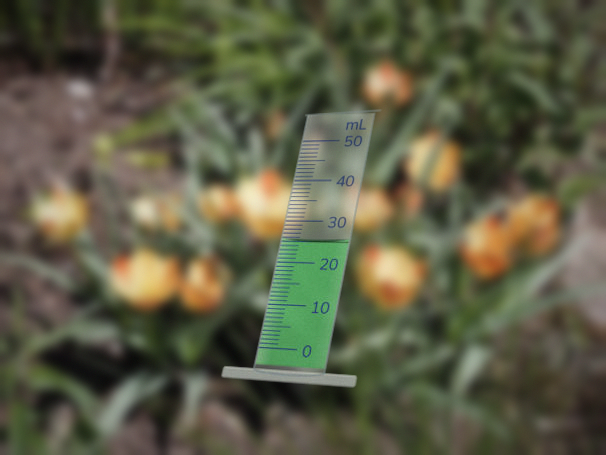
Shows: 25 mL
